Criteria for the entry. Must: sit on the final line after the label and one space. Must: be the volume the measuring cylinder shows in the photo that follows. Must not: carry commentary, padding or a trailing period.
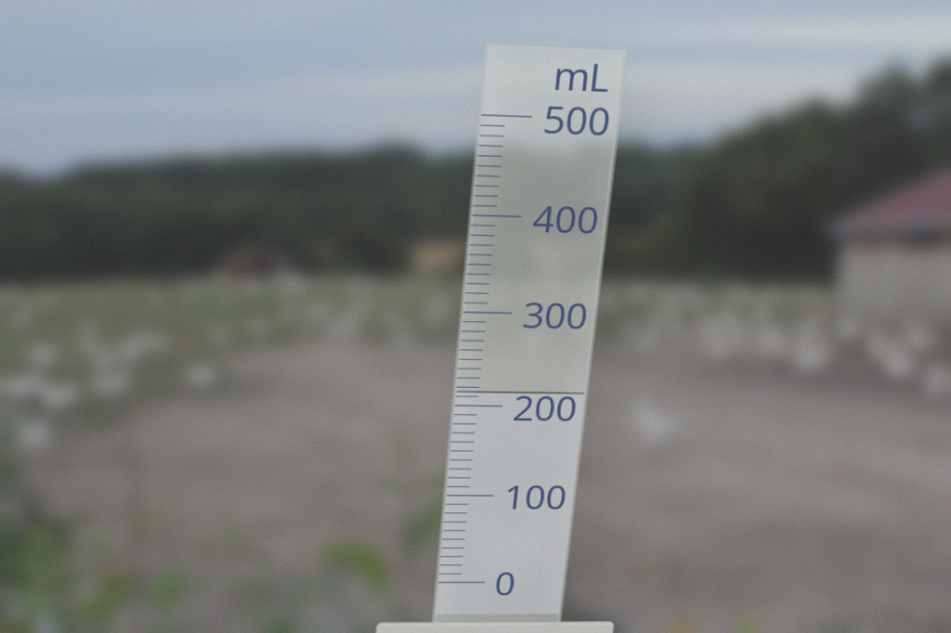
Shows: 215 mL
